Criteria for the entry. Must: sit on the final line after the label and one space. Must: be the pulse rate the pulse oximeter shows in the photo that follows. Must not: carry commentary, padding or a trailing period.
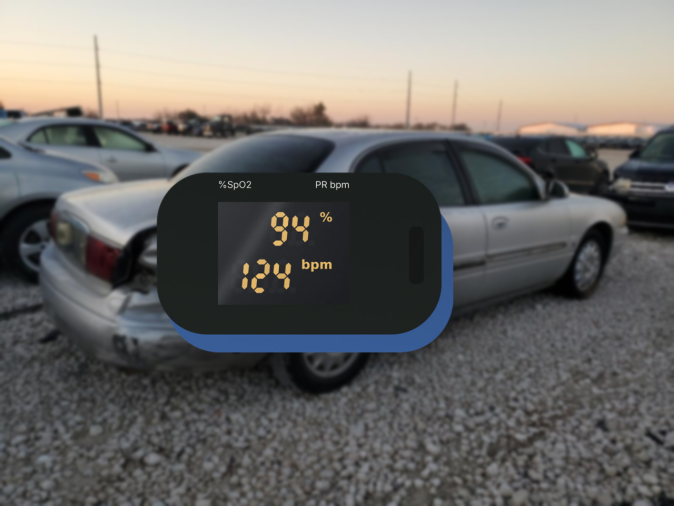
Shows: 124 bpm
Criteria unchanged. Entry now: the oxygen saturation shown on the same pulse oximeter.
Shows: 94 %
